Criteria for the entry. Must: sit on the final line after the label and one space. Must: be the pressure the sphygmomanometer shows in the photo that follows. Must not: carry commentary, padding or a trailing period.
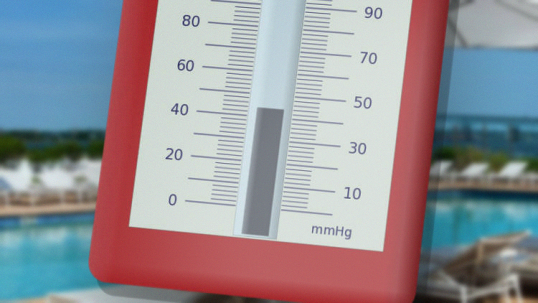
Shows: 44 mmHg
